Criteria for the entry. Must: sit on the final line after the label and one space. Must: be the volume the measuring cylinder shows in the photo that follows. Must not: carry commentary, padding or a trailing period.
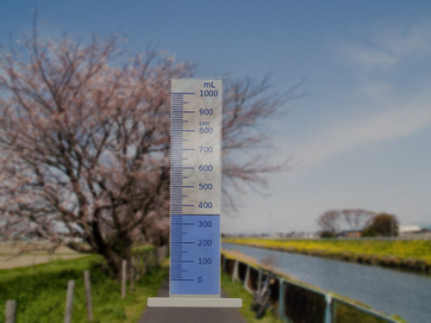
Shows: 350 mL
